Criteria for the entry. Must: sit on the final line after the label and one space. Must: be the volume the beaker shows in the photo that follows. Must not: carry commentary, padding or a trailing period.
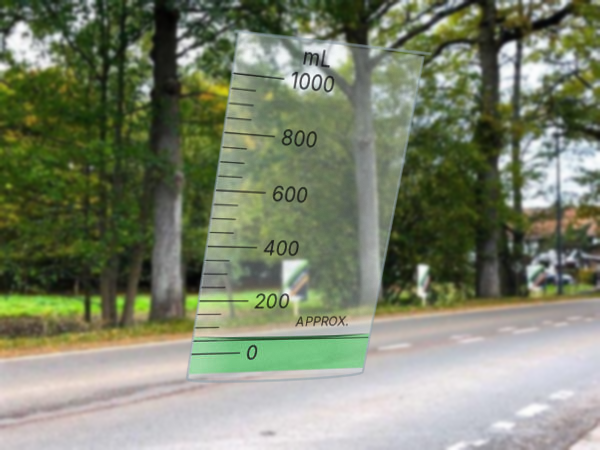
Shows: 50 mL
